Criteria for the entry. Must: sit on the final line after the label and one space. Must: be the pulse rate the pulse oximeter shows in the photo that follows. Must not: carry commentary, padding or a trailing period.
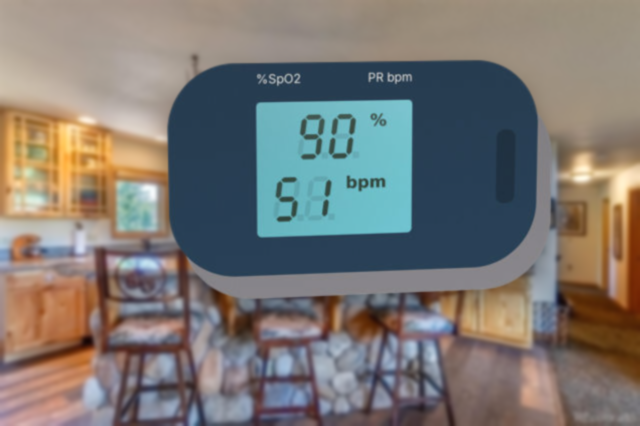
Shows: 51 bpm
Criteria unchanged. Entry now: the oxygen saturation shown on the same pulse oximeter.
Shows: 90 %
